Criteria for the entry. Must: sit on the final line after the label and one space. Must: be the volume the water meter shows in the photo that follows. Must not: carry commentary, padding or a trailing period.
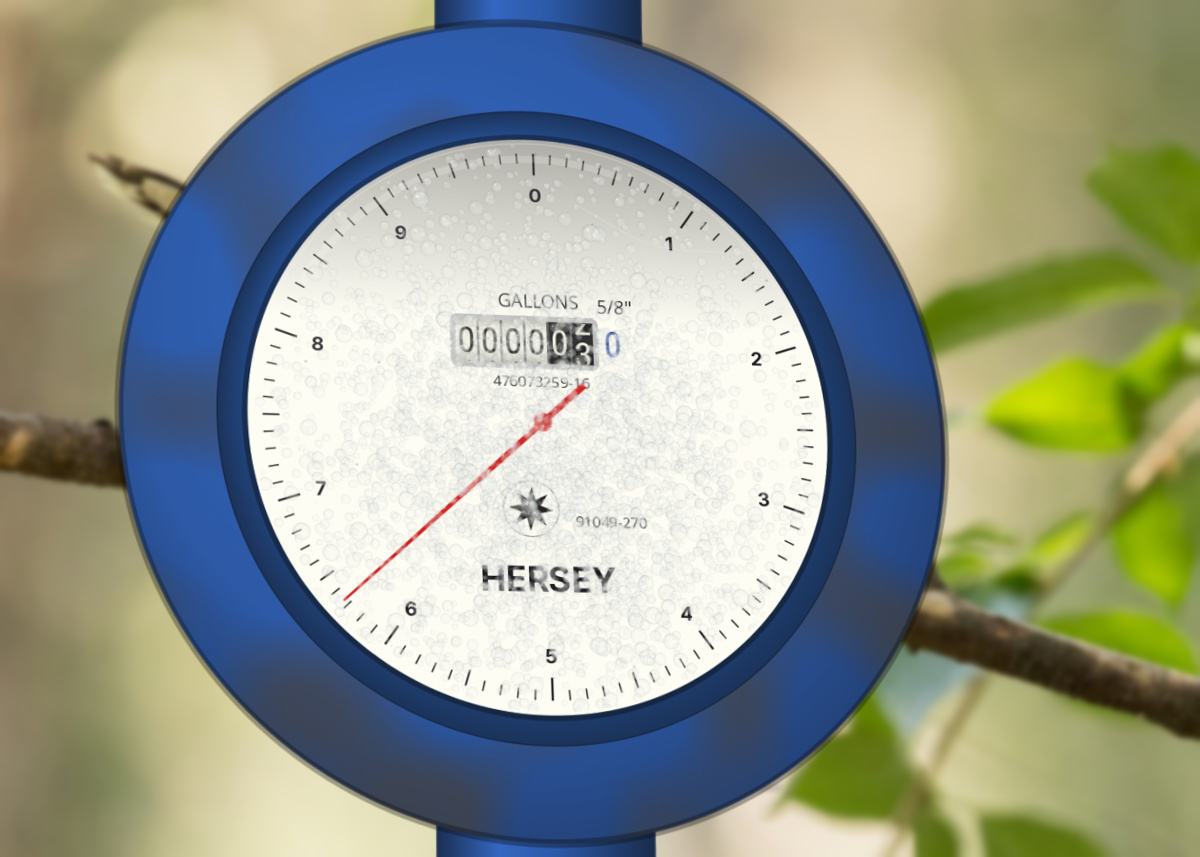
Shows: 26.3 gal
